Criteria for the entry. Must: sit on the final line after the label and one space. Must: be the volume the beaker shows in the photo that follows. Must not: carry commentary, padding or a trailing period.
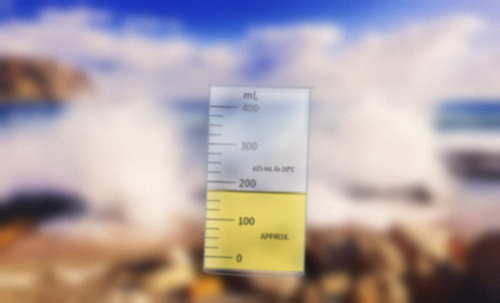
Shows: 175 mL
